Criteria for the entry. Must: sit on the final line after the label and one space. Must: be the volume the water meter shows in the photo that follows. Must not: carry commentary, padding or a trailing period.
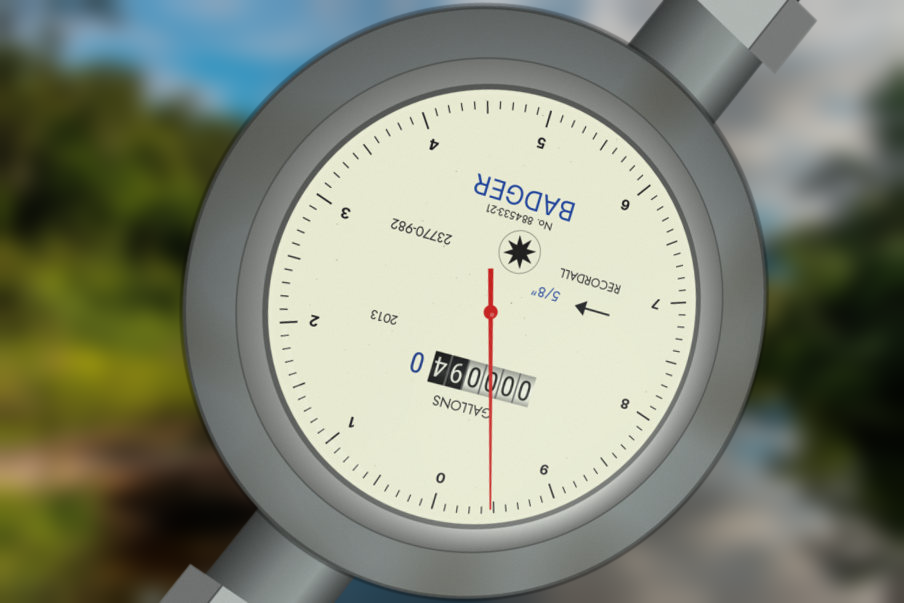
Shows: 939.5 gal
